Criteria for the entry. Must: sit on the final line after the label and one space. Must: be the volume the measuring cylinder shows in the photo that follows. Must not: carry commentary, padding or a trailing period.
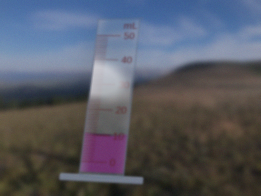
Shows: 10 mL
